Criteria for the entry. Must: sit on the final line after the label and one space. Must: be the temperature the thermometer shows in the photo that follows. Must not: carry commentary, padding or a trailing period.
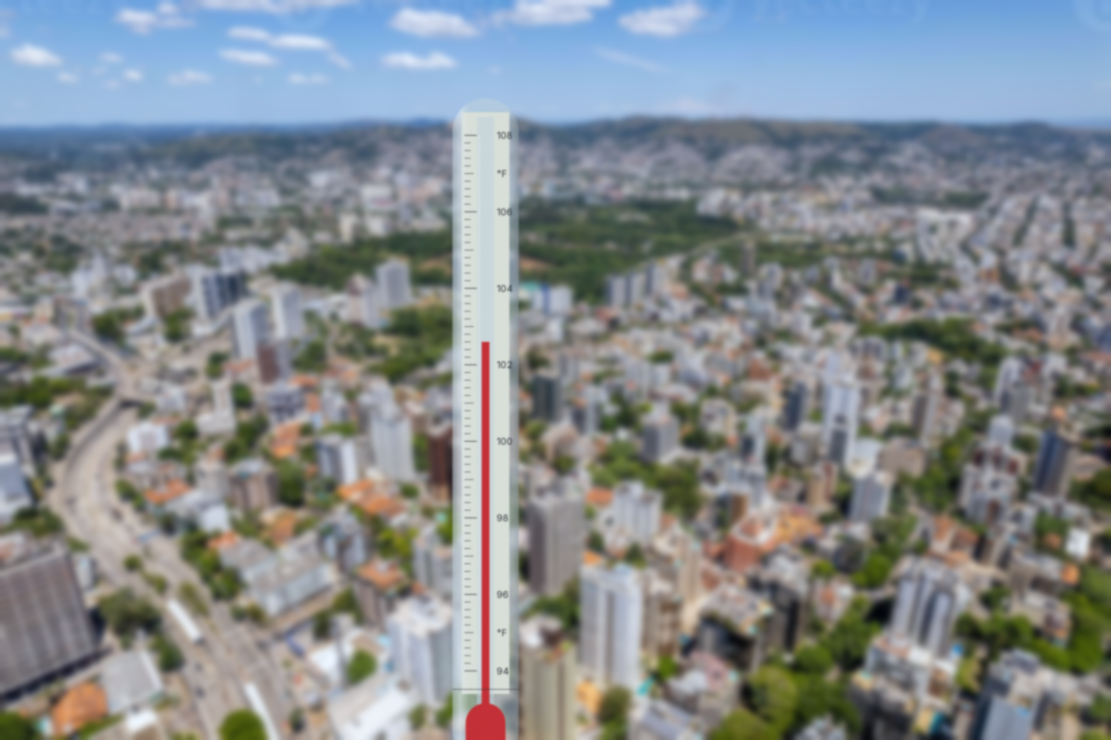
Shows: 102.6 °F
